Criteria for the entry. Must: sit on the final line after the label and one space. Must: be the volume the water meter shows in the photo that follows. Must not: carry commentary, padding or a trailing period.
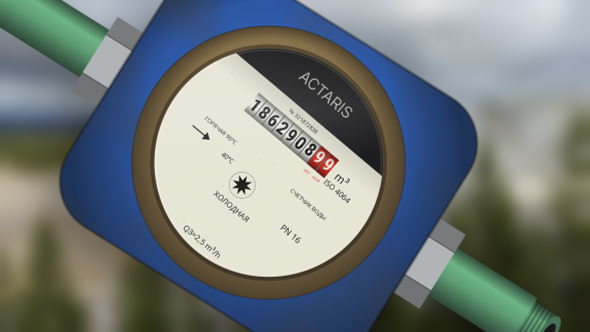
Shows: 1862908.99 m³
